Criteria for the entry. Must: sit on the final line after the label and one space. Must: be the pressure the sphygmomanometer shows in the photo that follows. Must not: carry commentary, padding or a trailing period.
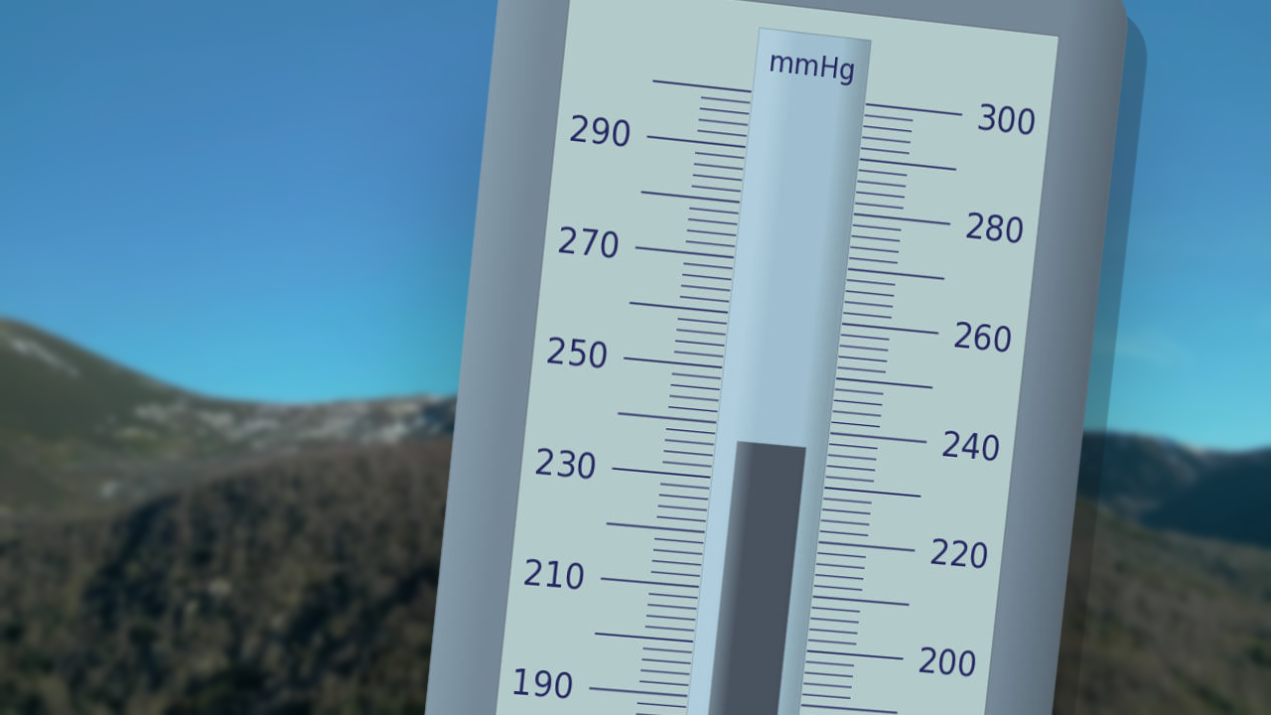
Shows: 237 mmHg
